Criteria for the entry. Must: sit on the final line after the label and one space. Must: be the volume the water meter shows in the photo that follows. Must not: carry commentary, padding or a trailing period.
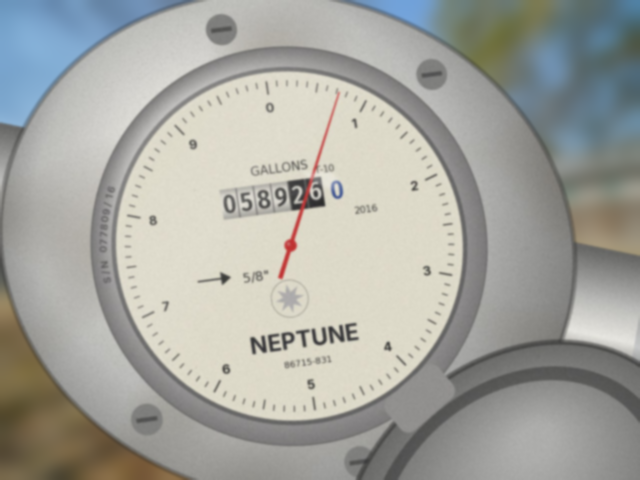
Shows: 589260.7 gal
